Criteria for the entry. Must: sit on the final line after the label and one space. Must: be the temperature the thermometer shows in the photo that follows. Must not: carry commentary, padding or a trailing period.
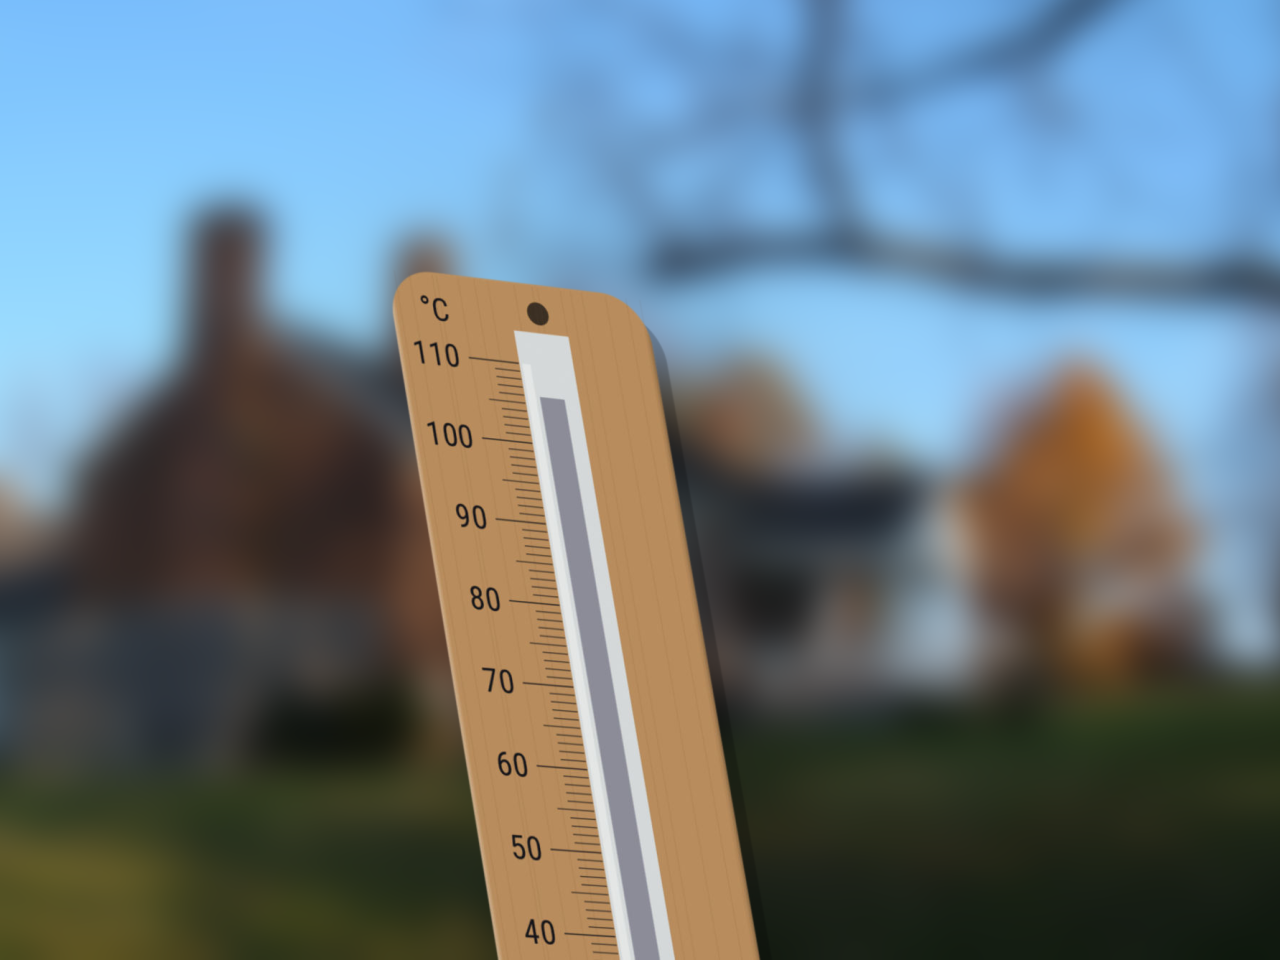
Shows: 106 °C
